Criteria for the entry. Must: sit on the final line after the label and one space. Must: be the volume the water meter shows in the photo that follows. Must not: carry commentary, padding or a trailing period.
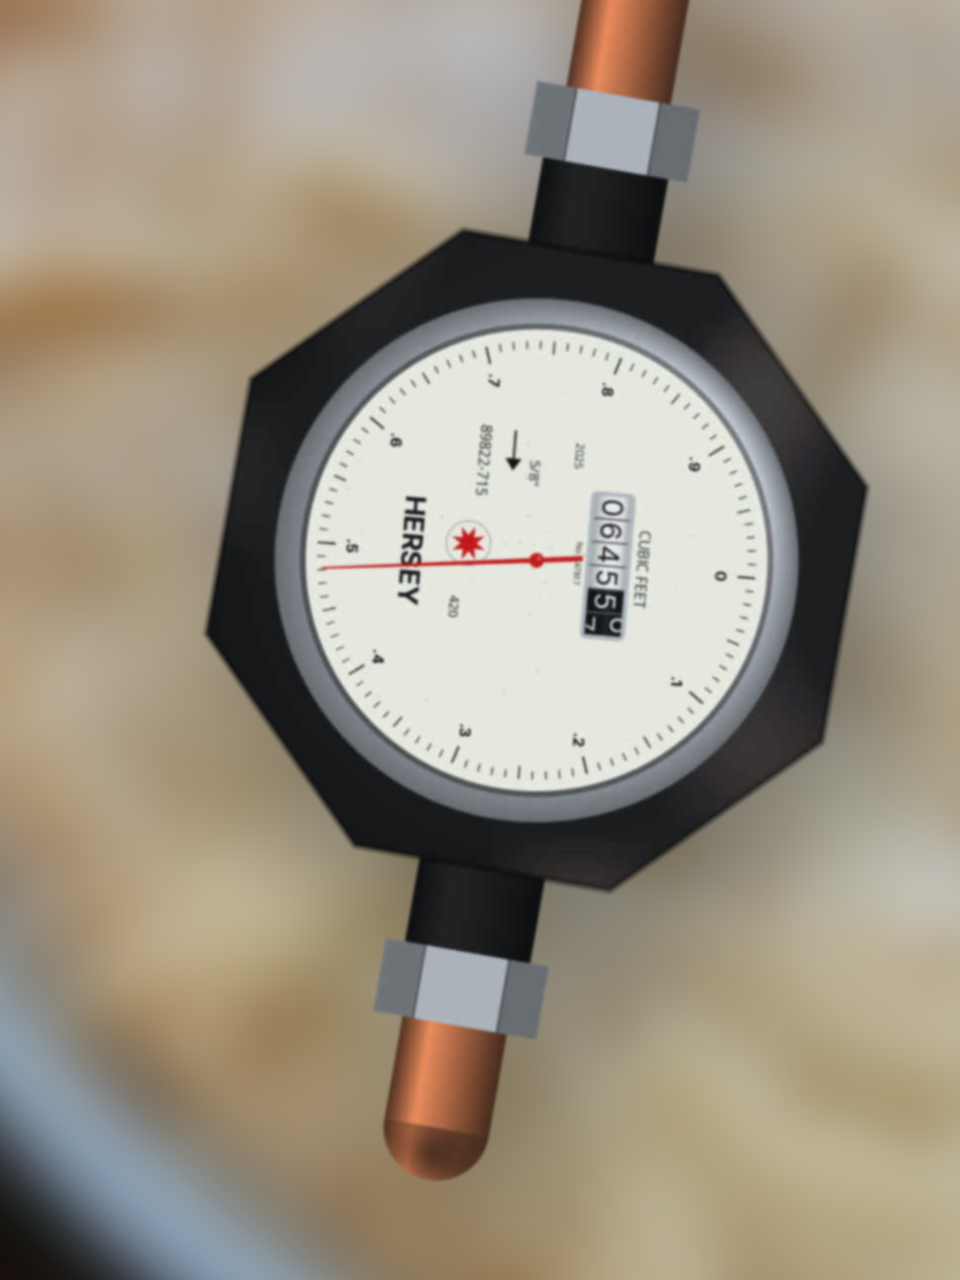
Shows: 64556.48 ft³
